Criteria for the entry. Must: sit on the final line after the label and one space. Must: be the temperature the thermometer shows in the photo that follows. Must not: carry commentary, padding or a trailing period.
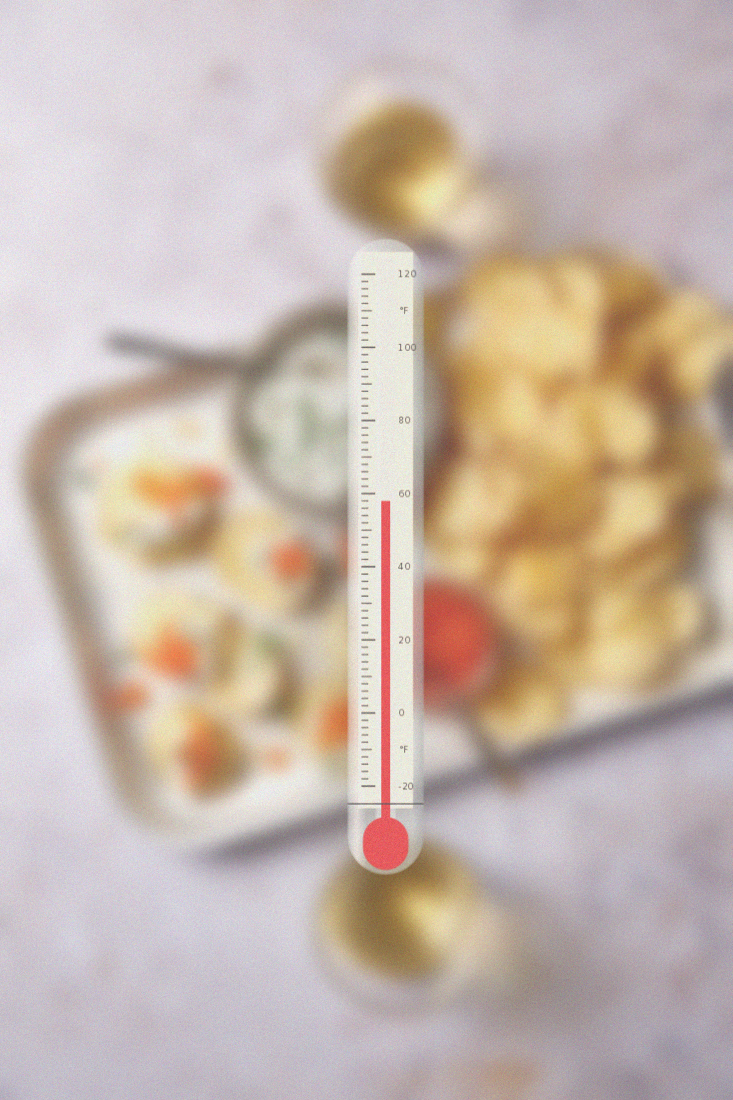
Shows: 58 °F
